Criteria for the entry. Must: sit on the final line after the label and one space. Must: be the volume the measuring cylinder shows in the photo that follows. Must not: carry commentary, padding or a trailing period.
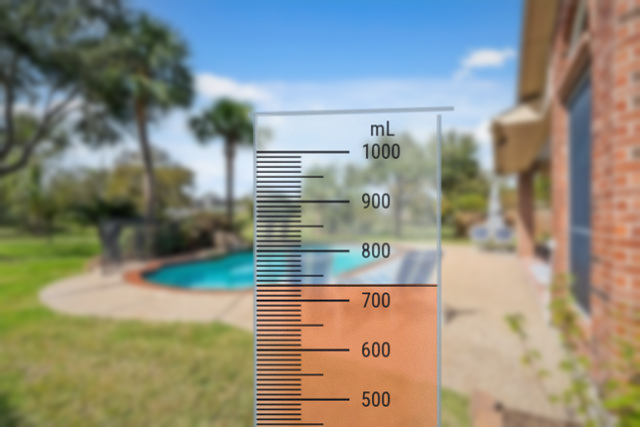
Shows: 730 mL
